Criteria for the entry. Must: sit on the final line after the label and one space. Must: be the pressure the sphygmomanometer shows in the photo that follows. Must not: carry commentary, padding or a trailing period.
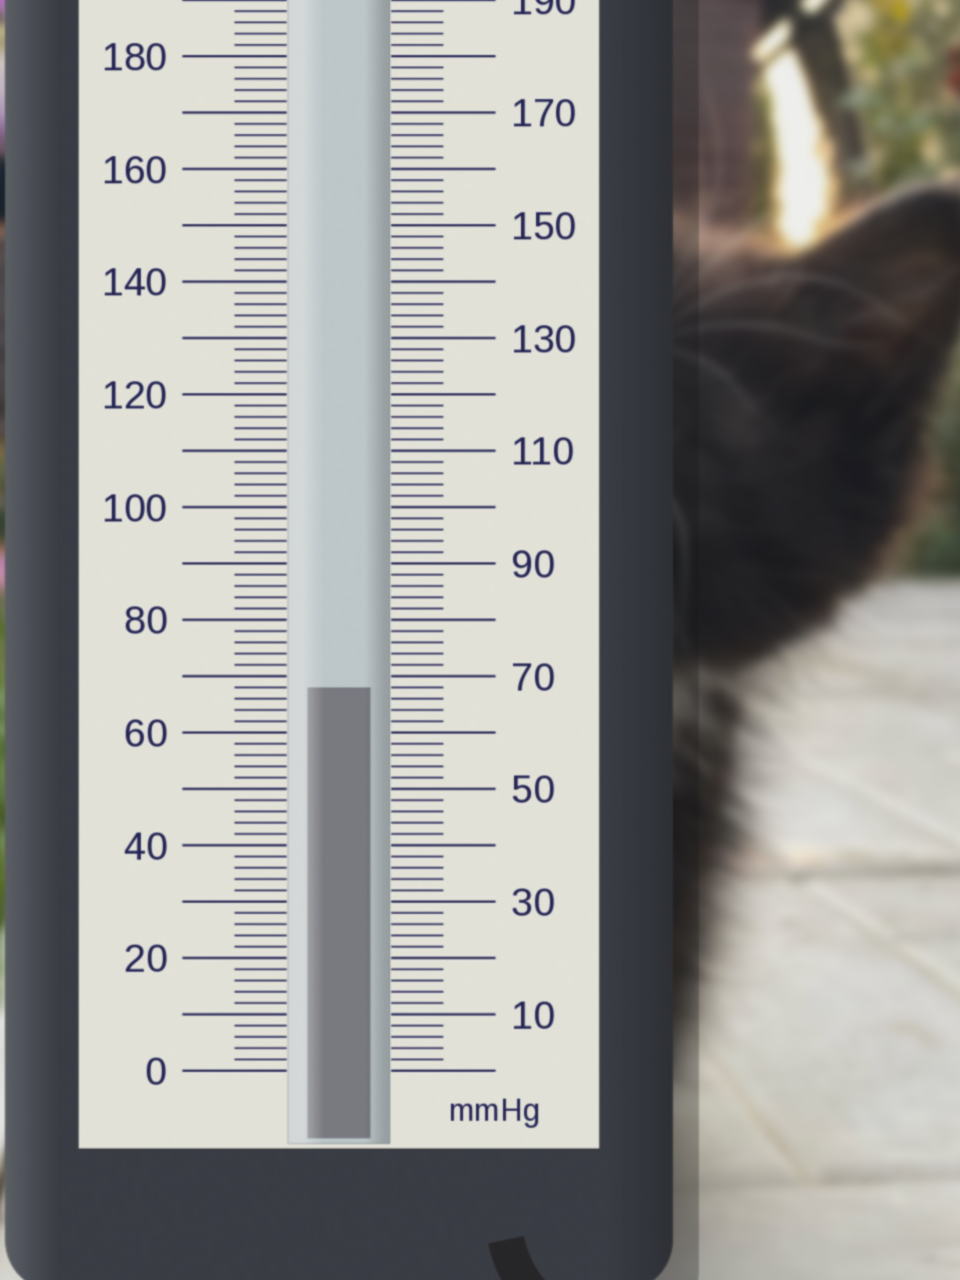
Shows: 68 mmHg
